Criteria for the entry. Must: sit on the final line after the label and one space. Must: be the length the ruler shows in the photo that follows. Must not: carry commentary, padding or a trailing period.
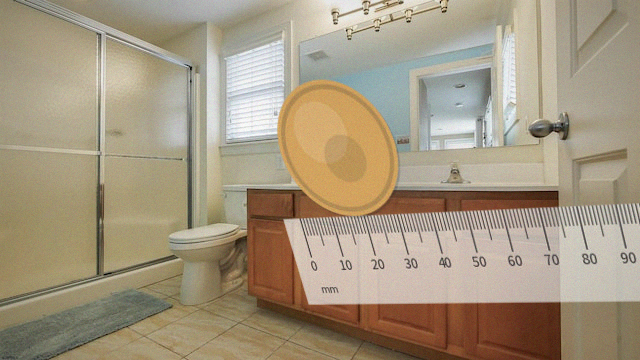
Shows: 35 mm
